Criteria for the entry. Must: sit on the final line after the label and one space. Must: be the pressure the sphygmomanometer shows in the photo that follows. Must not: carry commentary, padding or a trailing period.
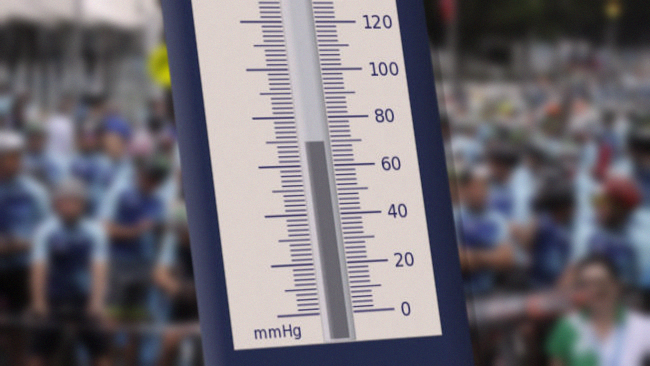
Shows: 70 mmHg
